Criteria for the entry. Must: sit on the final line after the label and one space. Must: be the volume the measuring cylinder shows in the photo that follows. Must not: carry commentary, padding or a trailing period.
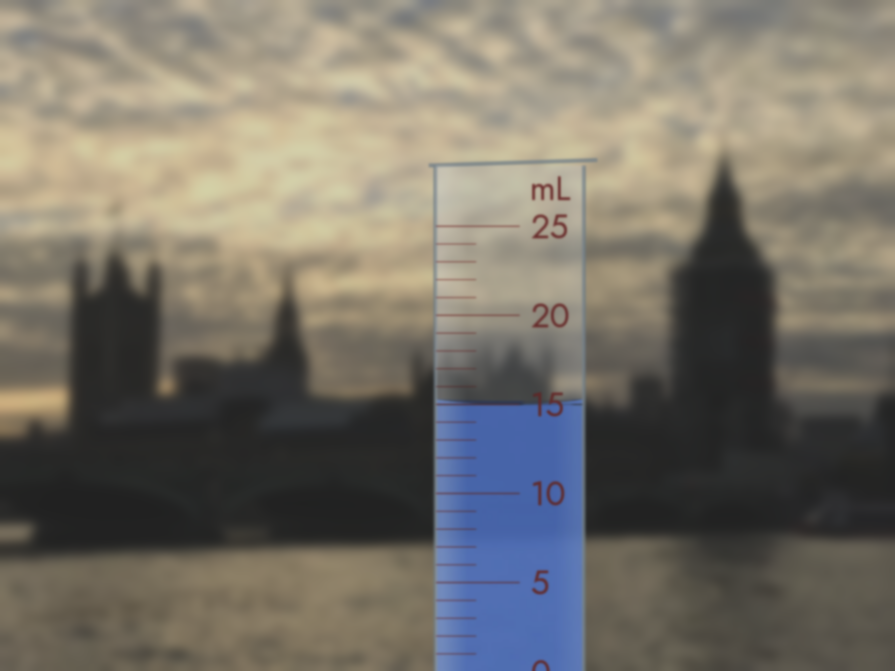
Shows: 15 mL
